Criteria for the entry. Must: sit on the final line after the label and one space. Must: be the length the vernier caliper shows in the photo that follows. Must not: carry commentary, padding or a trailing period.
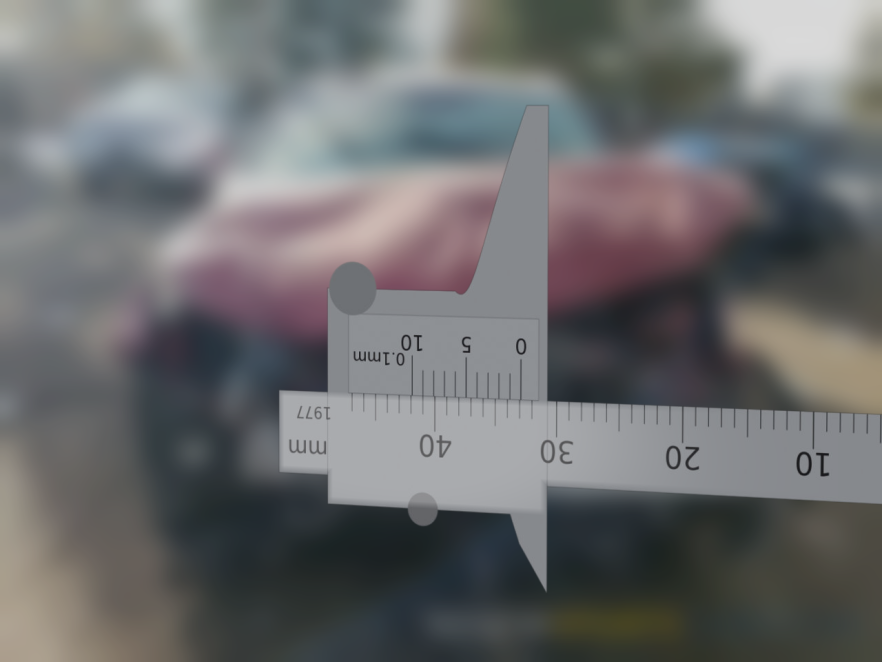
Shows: 32.9 mm
